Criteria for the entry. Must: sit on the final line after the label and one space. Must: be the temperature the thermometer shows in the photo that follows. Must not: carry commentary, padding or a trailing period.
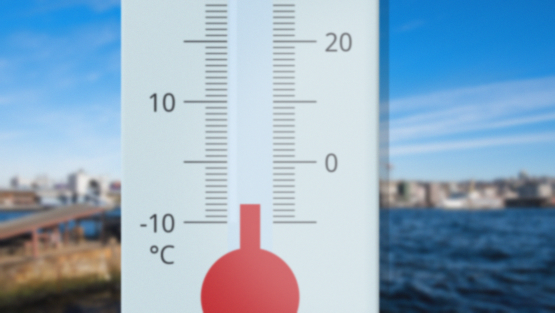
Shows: -7 °C
